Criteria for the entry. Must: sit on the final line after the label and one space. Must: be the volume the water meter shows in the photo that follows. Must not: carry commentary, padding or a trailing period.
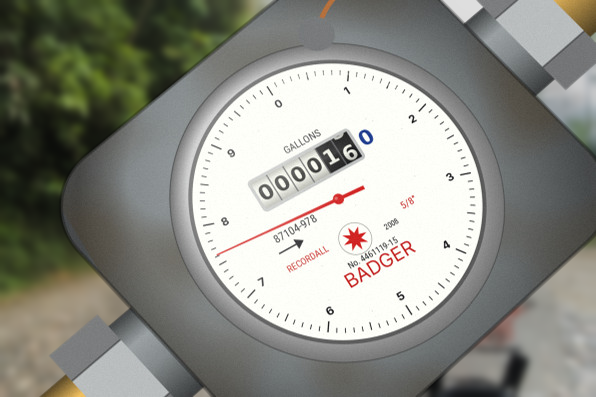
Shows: 157.6 gal
